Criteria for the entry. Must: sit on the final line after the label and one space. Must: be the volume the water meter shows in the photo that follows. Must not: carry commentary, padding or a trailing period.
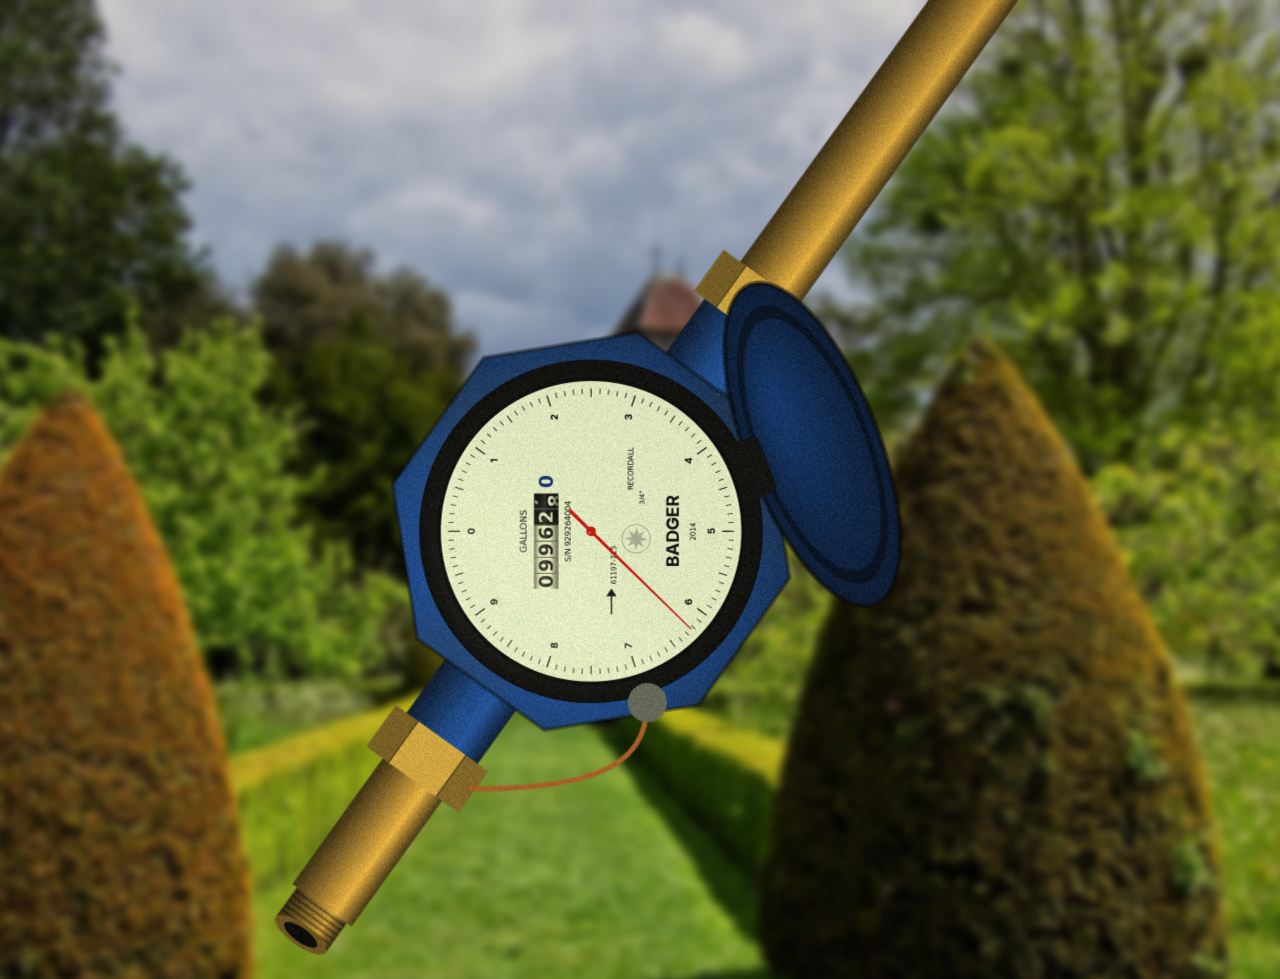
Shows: 996276.2 gal
